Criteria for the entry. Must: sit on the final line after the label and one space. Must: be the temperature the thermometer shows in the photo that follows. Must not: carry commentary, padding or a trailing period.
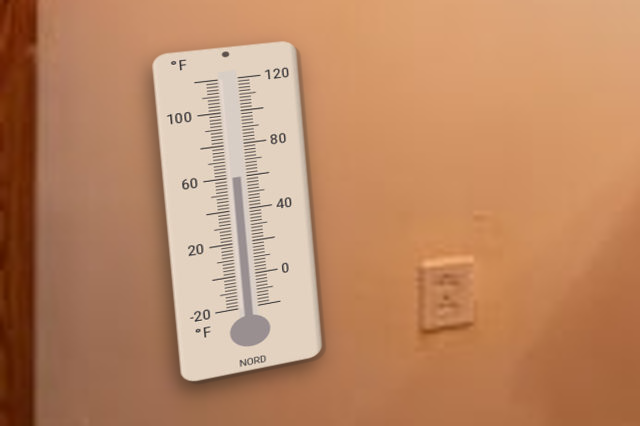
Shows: 60 °F
